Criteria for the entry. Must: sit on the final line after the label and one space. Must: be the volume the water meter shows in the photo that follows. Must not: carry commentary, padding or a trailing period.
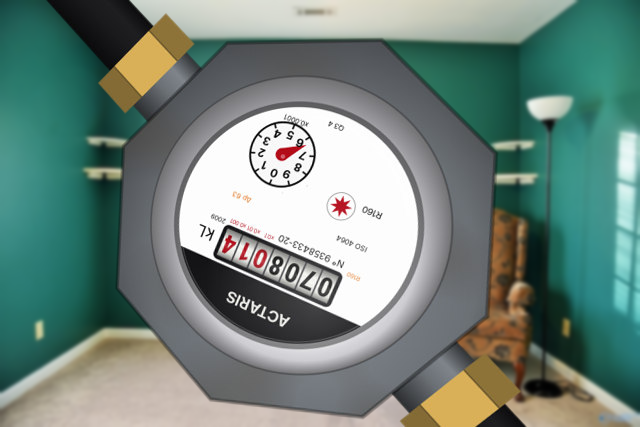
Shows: 708.0146 kL
